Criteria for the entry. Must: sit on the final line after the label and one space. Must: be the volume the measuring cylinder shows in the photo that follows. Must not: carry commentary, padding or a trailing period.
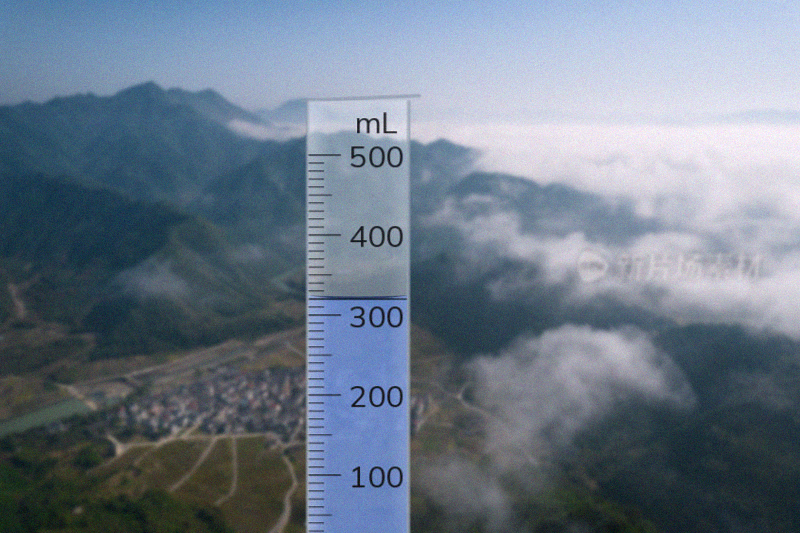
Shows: 320 mL
